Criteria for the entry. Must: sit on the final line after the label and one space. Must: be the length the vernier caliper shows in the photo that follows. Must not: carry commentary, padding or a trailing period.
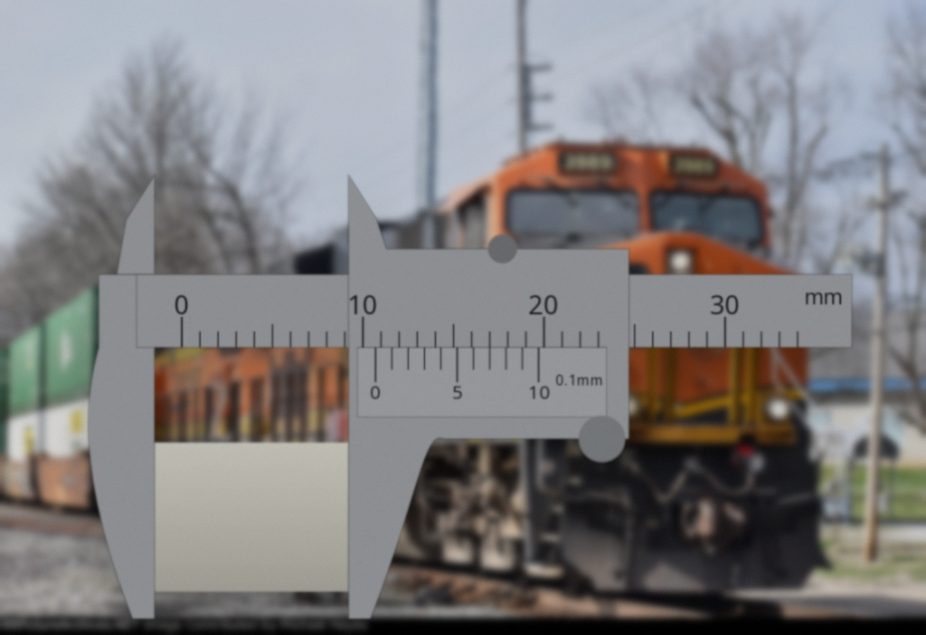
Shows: 10.7 mm
